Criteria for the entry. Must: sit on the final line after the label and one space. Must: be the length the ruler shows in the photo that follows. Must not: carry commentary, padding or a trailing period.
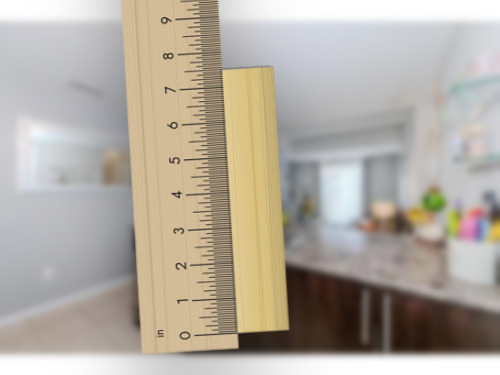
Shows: 7.5 in
